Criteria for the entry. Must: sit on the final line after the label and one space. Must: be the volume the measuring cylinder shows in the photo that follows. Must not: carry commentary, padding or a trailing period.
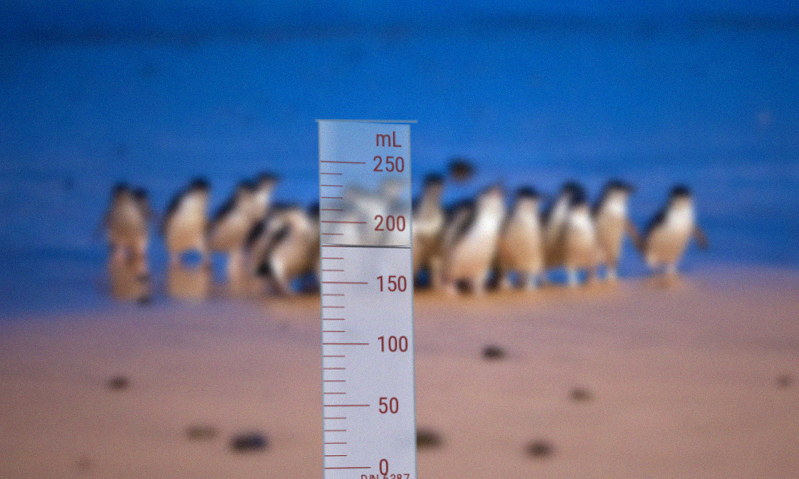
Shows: 180 mL
